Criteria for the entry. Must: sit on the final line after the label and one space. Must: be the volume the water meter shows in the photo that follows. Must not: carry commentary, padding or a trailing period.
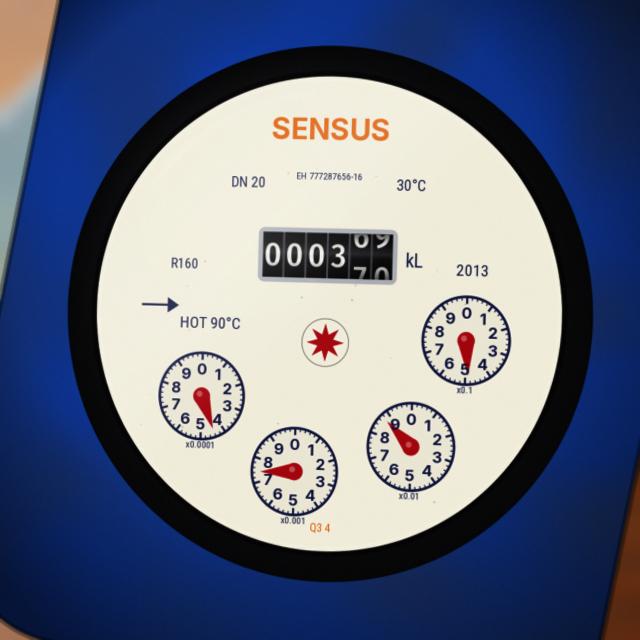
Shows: 369.4874 kL
